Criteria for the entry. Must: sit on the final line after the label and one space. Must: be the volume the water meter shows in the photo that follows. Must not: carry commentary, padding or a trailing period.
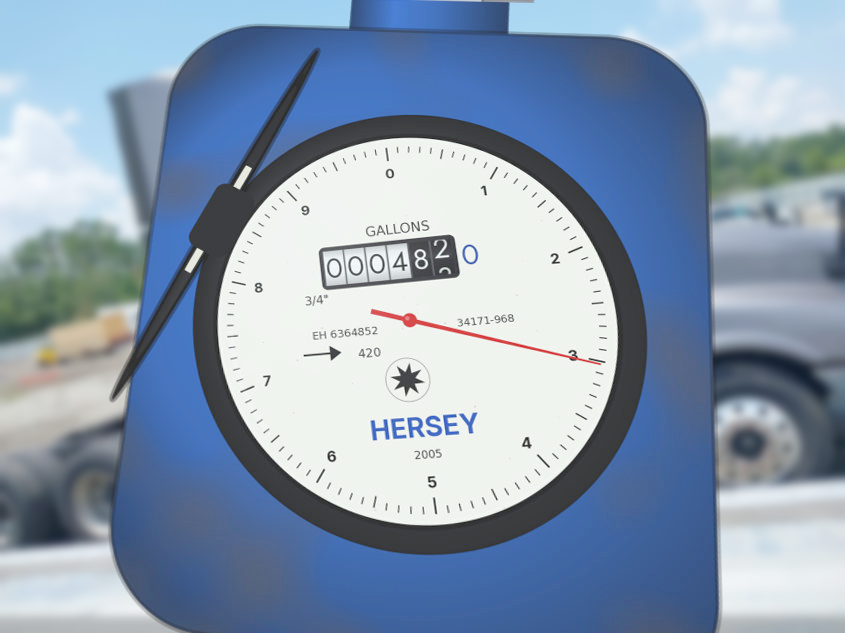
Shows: 4823.0 gal
